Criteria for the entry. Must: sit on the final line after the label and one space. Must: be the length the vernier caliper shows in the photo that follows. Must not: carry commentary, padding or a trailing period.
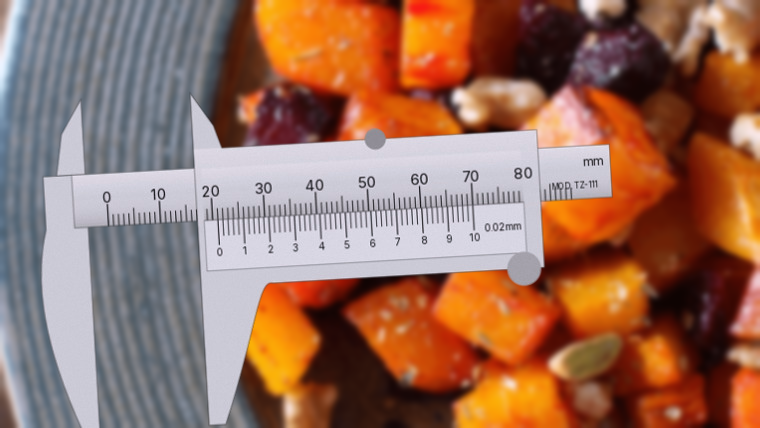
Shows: 21.0 mm
